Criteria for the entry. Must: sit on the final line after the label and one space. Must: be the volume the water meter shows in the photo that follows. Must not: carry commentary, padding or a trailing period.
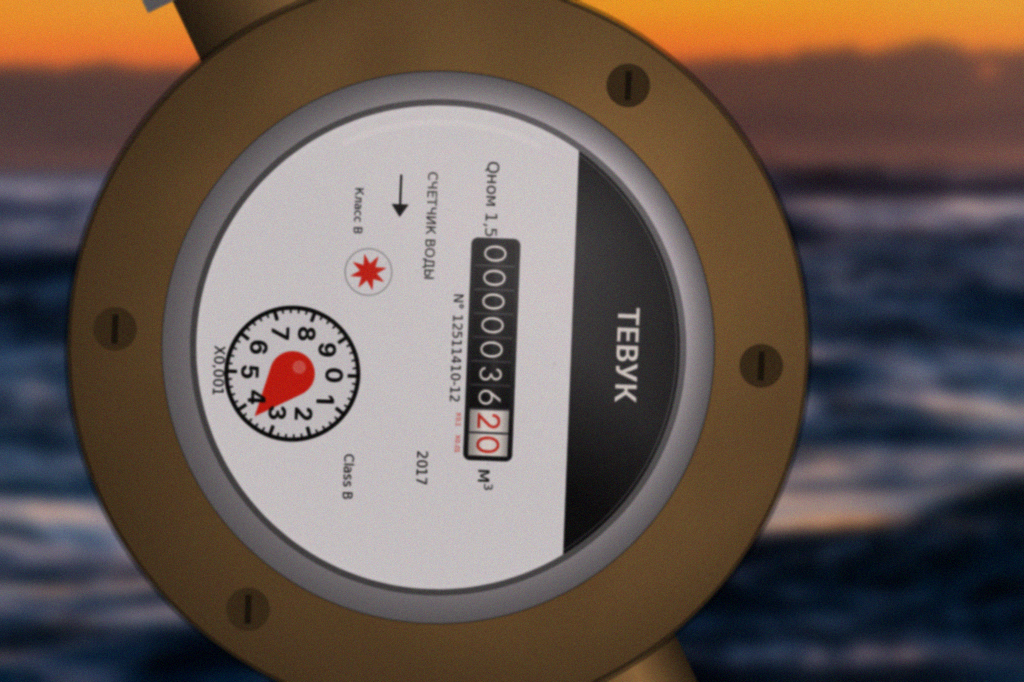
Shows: 36.203 m³
